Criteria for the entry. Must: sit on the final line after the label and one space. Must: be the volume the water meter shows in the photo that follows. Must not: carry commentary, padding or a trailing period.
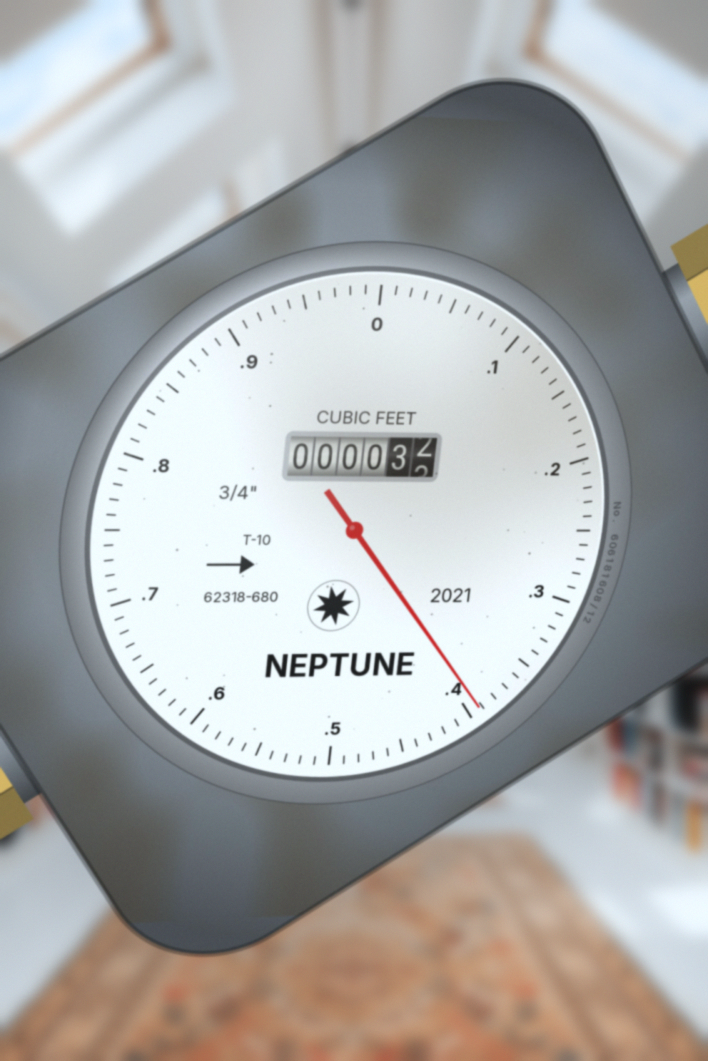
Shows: 32.39 ft³
